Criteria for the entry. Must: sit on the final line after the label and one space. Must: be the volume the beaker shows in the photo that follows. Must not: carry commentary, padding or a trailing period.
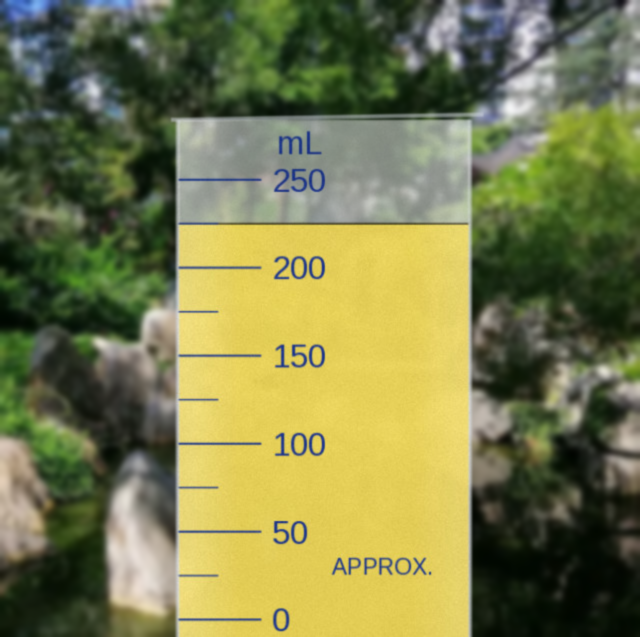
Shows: 225 mL
